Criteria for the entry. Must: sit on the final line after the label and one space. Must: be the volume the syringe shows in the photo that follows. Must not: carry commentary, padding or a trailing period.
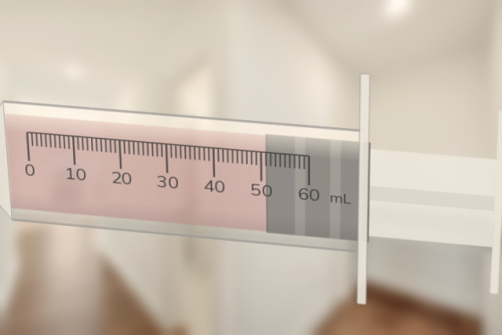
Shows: 51 mL
